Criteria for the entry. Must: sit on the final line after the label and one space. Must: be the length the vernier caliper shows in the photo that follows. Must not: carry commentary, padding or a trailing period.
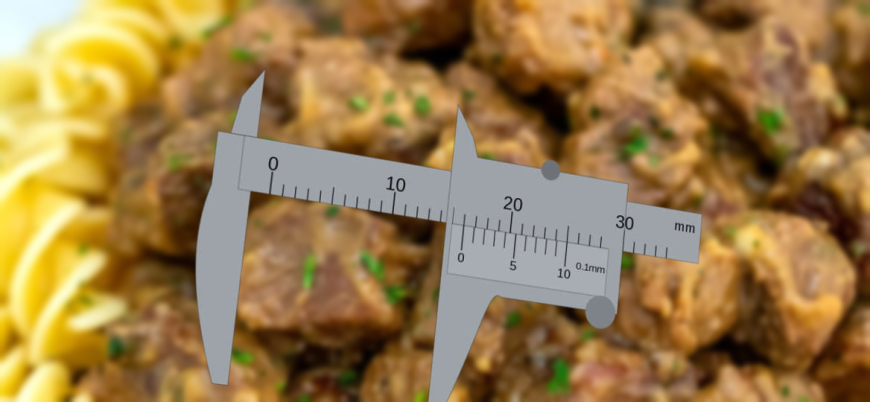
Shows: 16.0 mm
